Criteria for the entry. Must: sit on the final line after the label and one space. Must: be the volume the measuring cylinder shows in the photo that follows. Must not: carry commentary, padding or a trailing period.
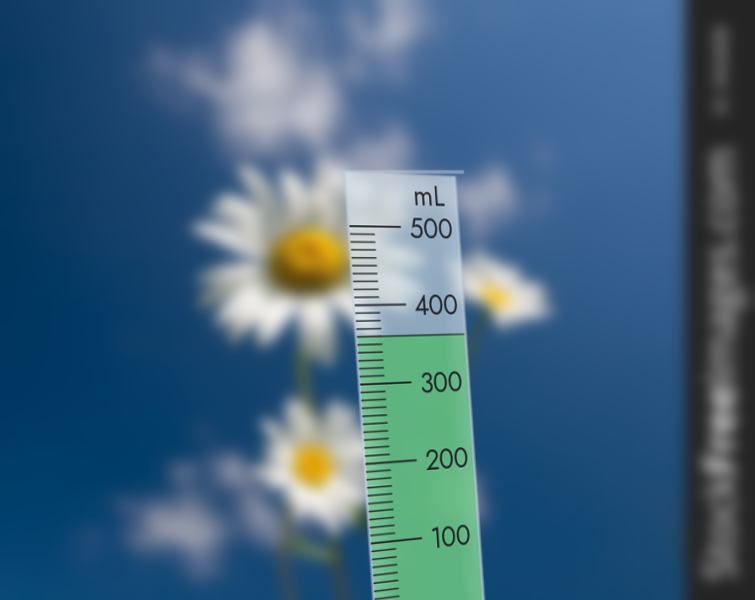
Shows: 360 mL
